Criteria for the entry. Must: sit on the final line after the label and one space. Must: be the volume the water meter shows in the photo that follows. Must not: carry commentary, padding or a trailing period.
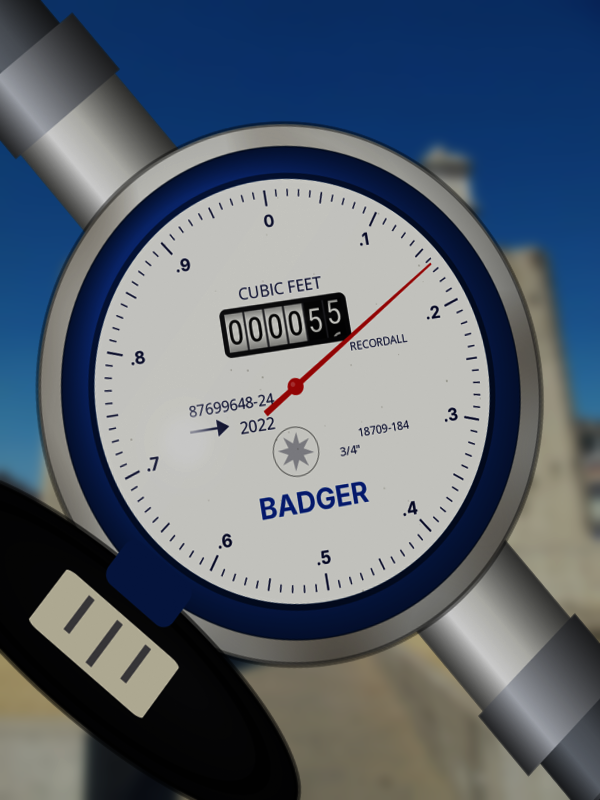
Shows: 55.16 ft³
